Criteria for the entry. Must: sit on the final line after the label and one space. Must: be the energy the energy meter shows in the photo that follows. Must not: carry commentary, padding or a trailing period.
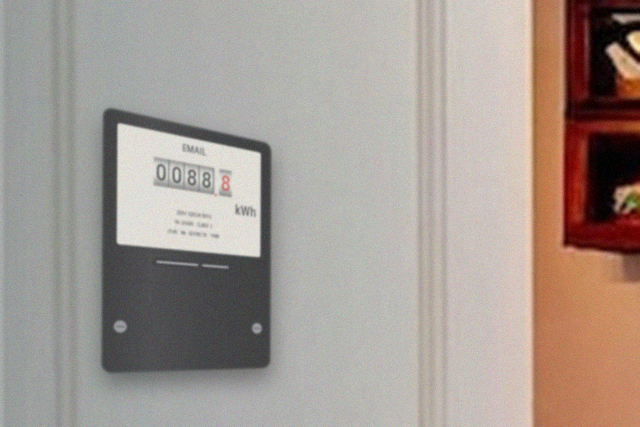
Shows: 88.8 kWh
